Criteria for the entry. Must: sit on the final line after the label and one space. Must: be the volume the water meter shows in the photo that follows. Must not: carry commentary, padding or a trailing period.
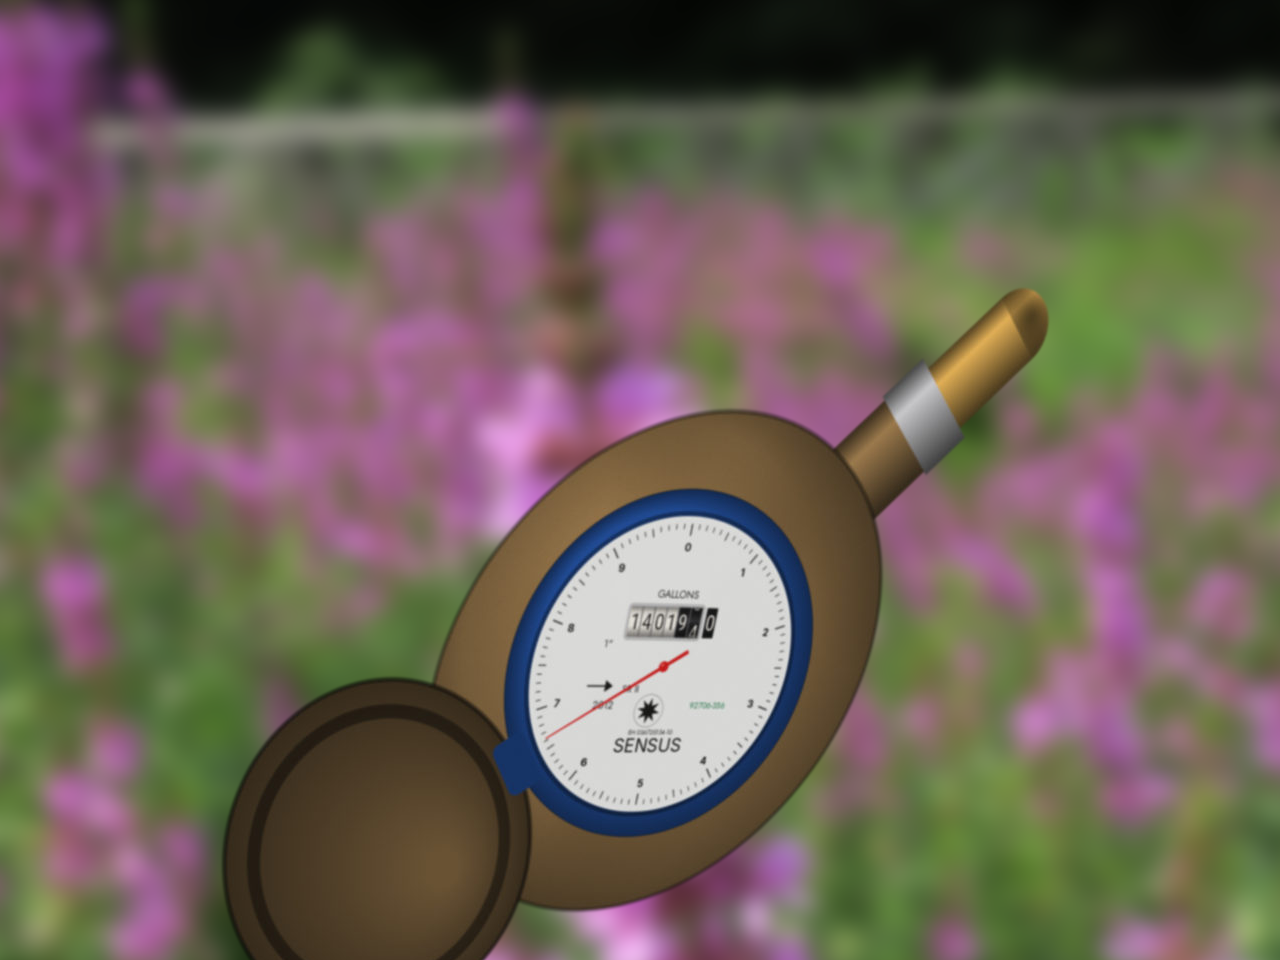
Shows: 1401936.6 gal
